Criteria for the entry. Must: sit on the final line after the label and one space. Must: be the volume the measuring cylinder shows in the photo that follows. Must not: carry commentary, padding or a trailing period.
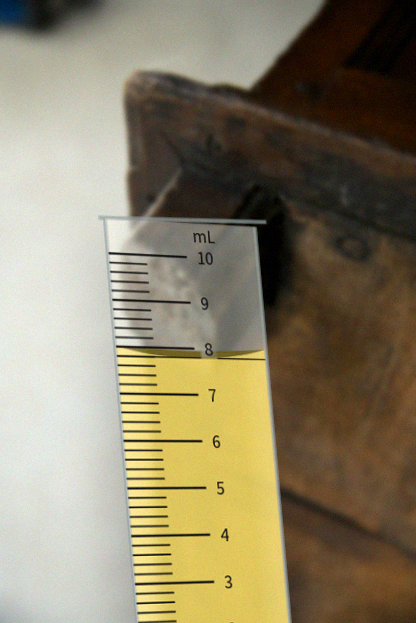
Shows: 7.8 mL
